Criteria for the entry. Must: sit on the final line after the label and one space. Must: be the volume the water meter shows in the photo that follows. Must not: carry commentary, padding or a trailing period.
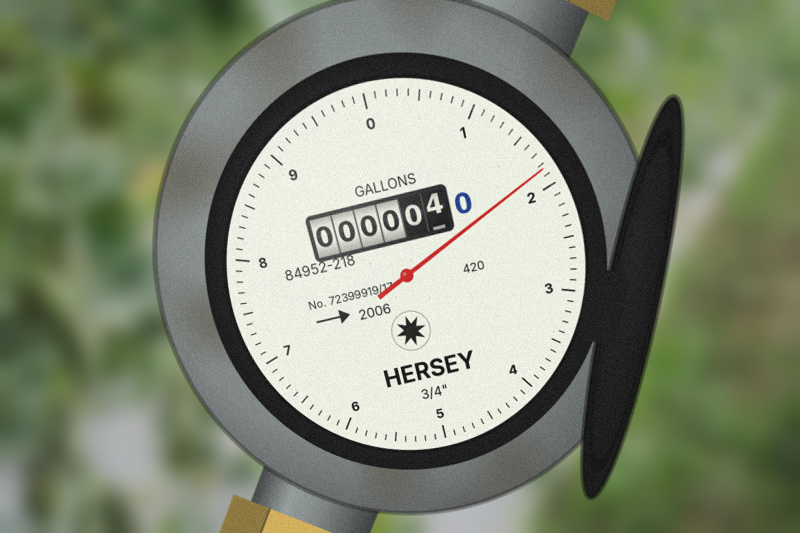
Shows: 41.8 gal
